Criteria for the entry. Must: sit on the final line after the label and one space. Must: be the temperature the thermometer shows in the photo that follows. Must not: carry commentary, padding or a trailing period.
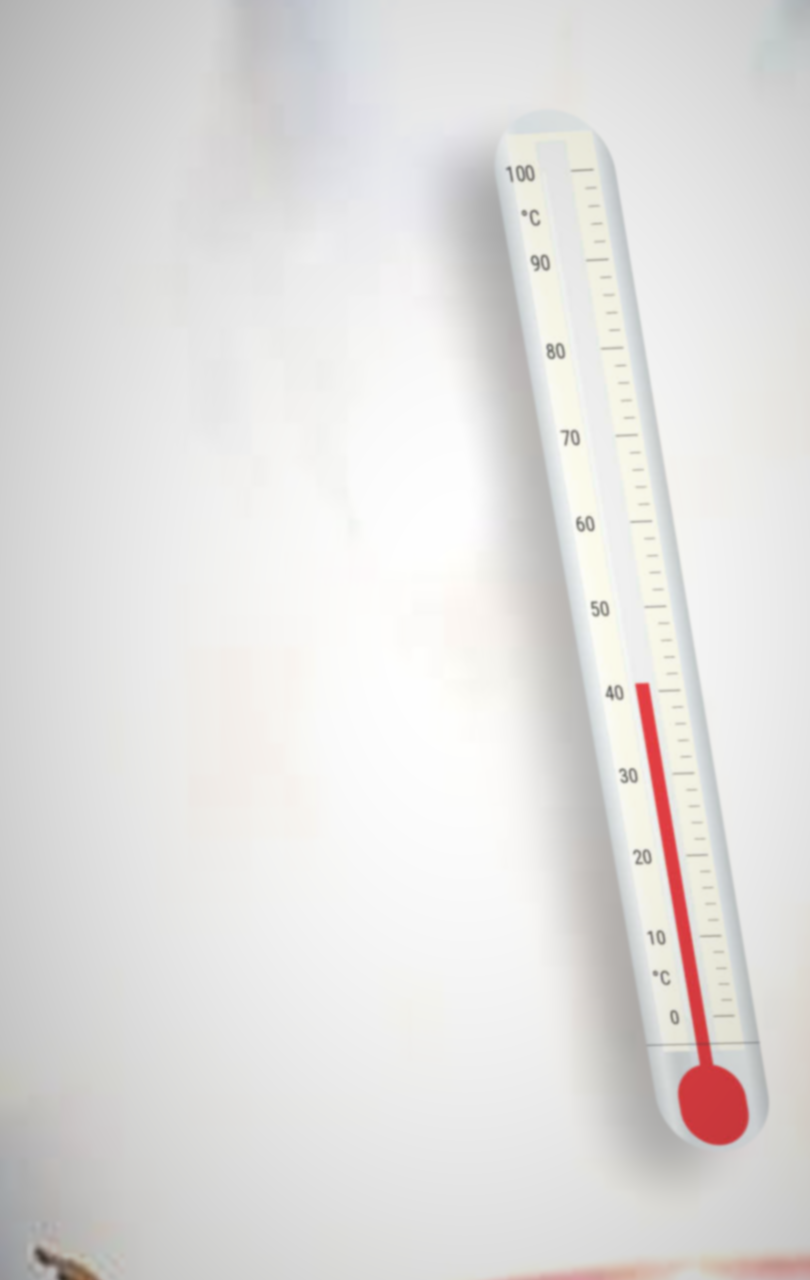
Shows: 41 °C
